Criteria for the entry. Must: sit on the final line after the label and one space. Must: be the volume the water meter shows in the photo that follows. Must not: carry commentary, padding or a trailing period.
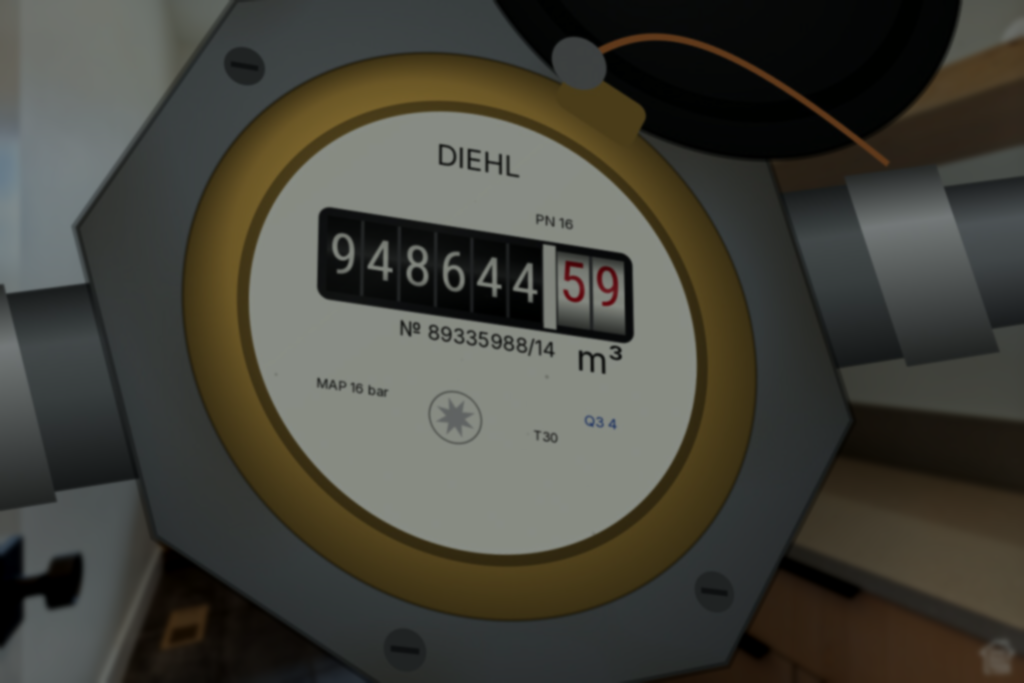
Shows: 948644.59 m³
